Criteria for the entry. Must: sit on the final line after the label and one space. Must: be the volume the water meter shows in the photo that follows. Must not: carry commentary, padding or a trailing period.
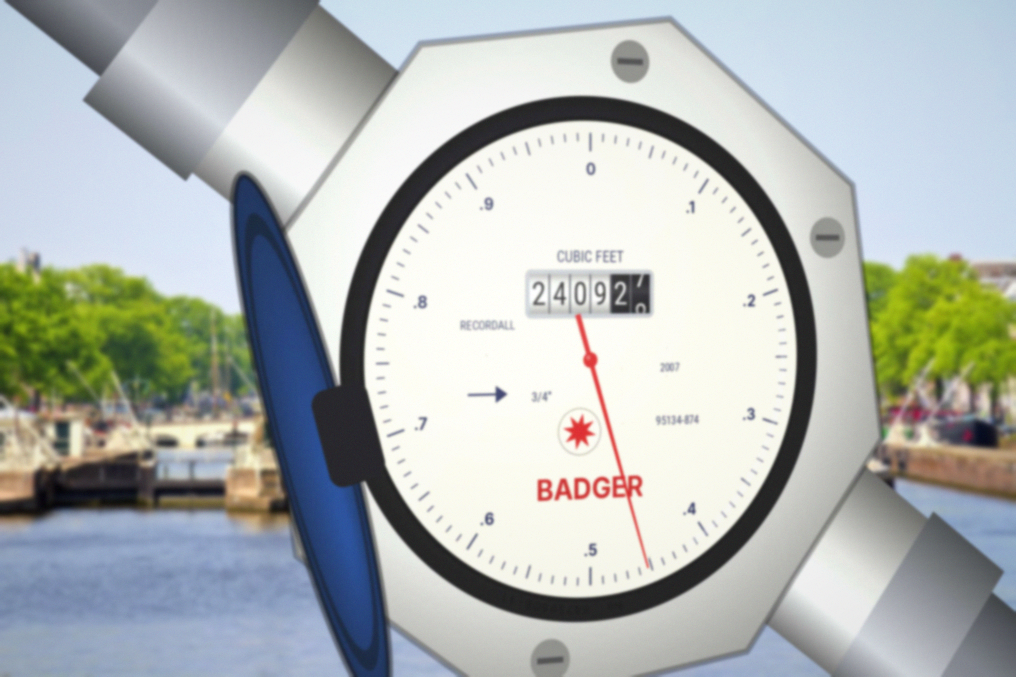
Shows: 240927.45 ft³
